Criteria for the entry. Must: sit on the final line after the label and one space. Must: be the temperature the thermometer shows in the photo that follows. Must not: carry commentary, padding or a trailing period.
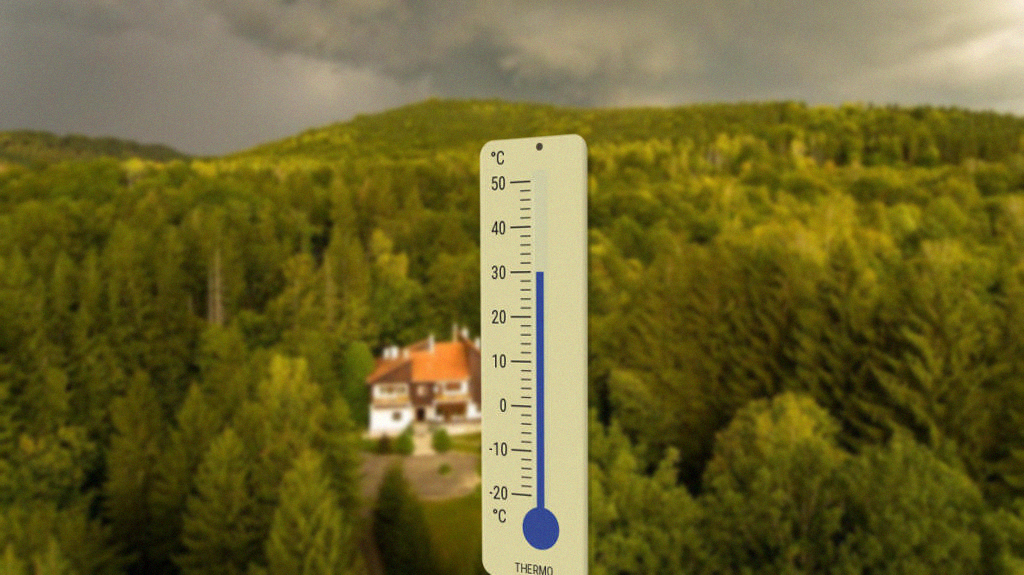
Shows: 30 °C
